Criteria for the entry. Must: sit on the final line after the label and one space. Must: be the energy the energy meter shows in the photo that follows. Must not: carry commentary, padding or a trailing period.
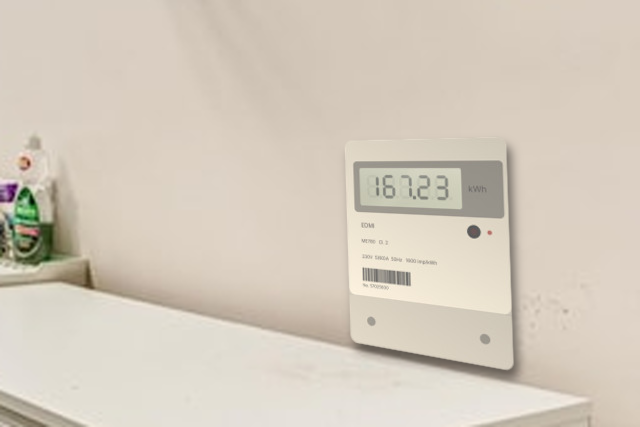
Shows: 167.23 kWh
